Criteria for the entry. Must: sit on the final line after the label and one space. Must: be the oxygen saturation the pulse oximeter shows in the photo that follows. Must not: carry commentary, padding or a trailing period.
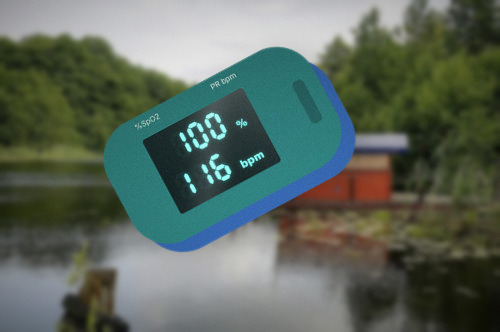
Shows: 100 %
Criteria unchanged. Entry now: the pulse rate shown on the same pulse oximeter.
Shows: 116 bpm
